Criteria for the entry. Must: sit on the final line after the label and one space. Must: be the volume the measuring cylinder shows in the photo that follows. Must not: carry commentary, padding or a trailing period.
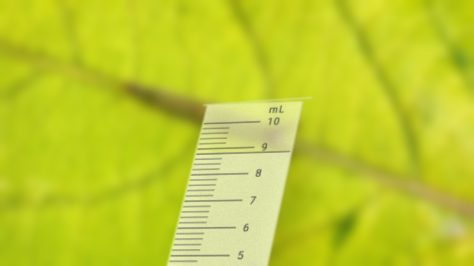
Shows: 8.8 mL
